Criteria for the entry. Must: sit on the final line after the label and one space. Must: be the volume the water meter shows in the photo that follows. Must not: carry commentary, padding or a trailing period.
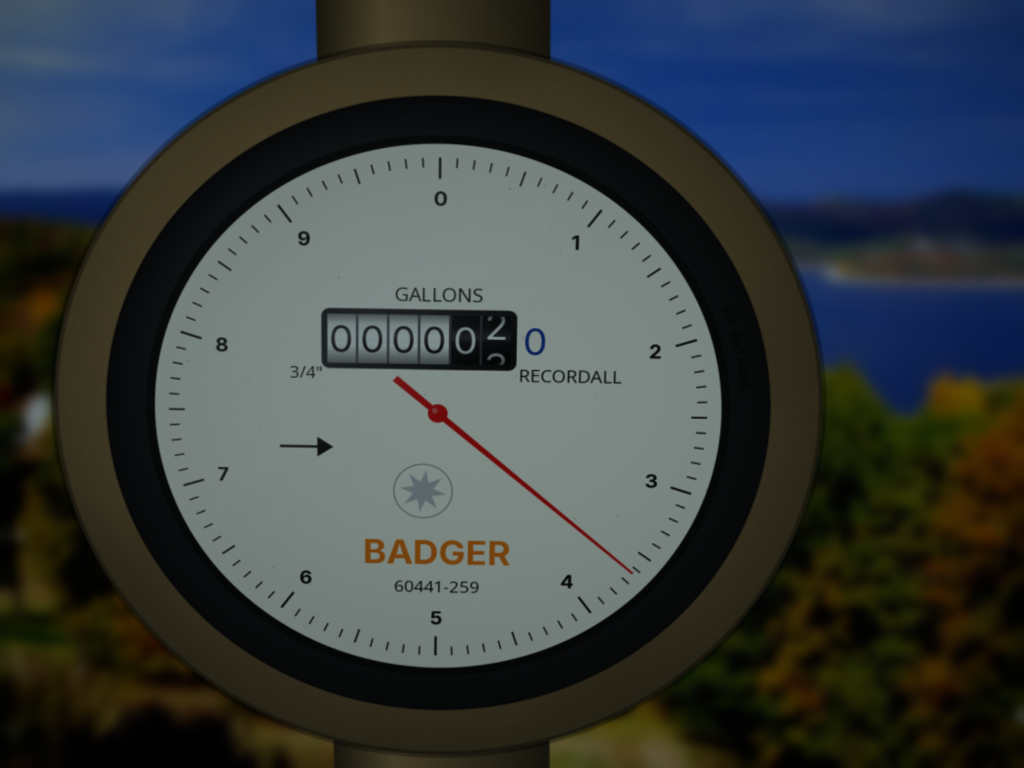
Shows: 23.6 gal
